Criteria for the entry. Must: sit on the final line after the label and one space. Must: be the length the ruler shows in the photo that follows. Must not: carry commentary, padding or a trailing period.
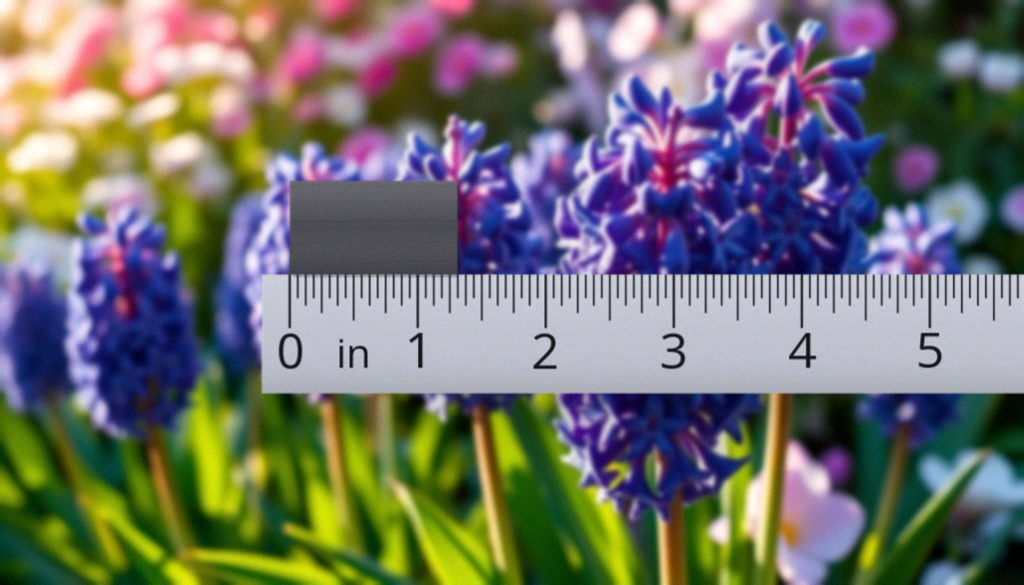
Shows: 1.3125 in
